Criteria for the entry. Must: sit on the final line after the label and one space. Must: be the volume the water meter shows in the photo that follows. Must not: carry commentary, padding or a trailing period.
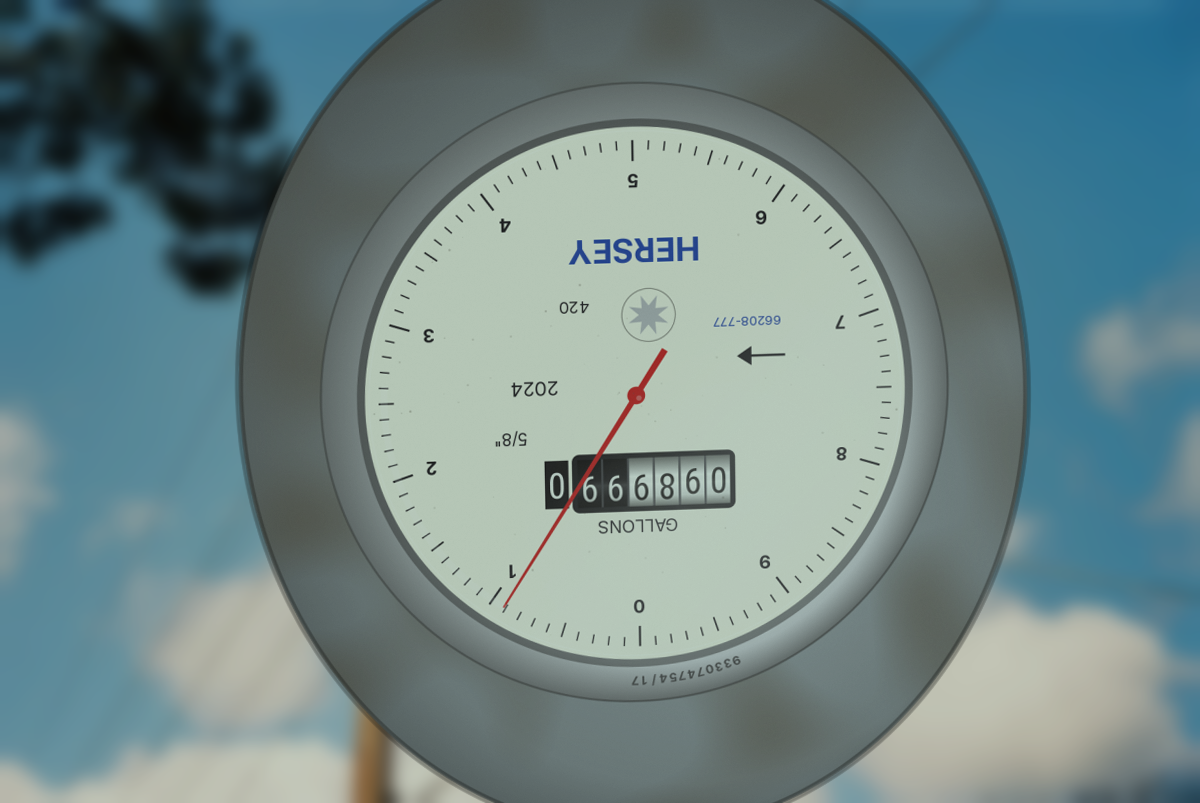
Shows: 989990.9 gal
